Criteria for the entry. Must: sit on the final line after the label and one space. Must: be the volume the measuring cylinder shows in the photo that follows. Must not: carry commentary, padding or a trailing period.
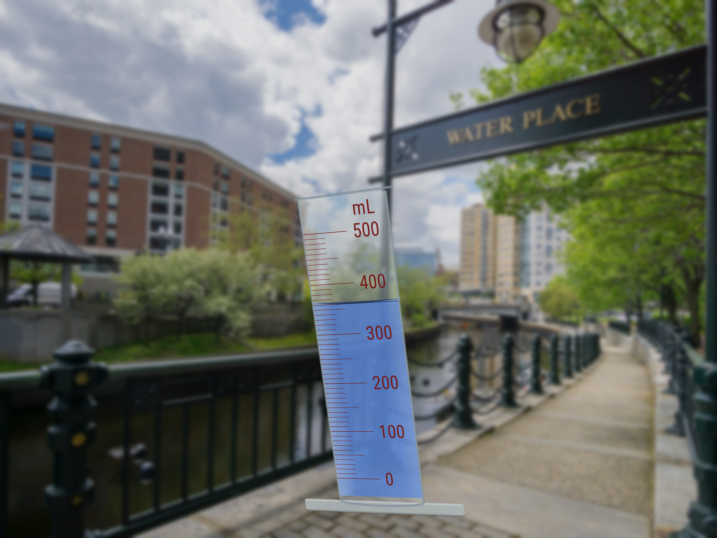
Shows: 360 mL
